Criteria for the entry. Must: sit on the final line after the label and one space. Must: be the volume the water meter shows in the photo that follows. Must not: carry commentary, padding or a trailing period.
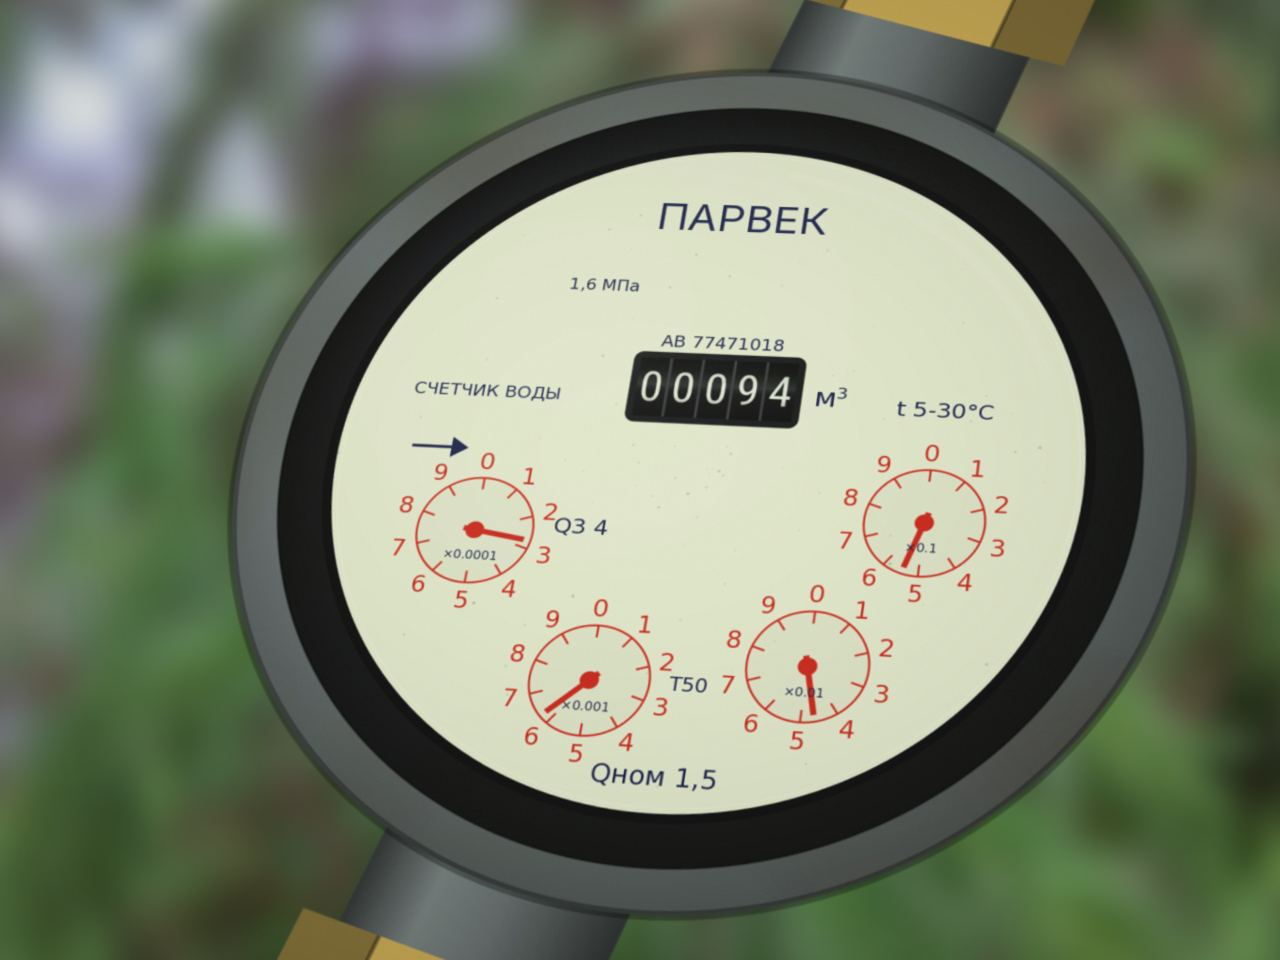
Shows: 94.5462 m³
